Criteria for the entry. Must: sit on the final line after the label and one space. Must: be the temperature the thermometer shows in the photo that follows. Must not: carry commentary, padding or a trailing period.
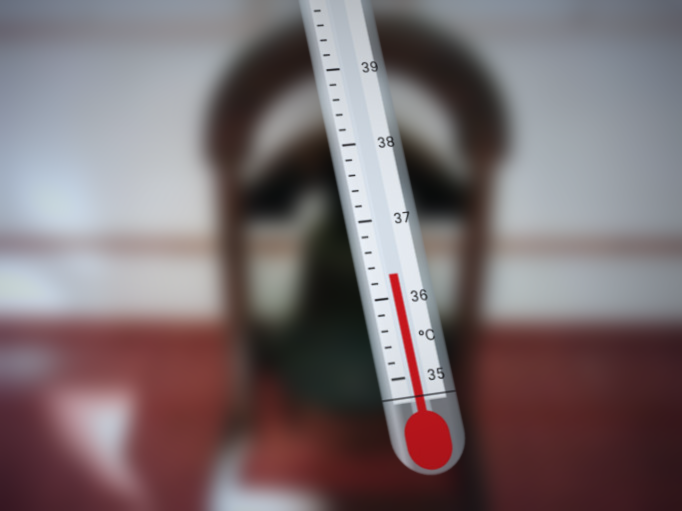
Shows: 36.3 °C
